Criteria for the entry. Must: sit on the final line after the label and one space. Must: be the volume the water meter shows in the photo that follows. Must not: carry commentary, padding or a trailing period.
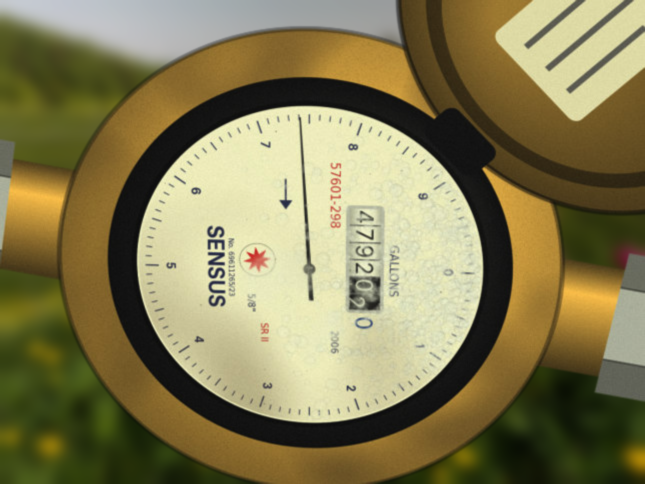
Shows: 4792017.4 gal
